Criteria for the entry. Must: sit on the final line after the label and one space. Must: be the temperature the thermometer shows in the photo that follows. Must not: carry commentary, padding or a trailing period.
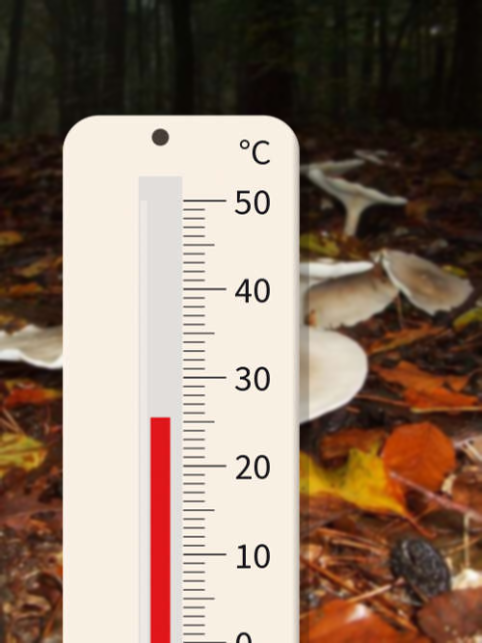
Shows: 25.5 °C
